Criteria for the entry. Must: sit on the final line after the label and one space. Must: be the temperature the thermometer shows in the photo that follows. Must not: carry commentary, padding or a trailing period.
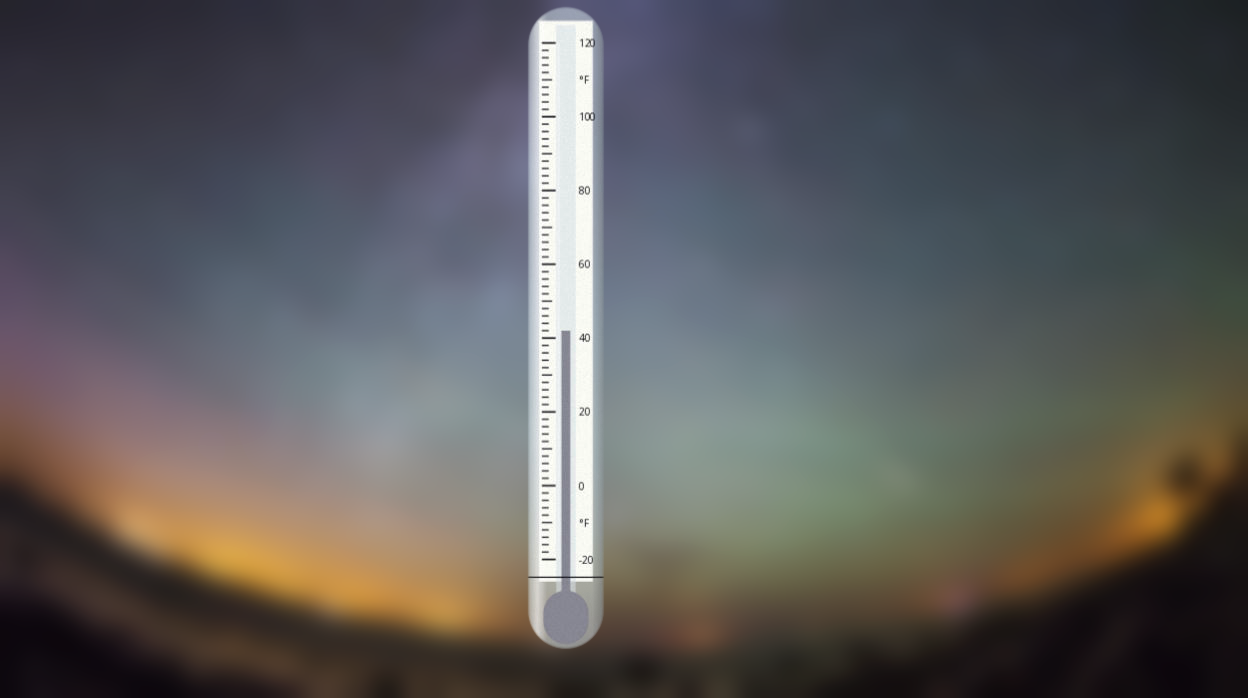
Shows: 42 °F
